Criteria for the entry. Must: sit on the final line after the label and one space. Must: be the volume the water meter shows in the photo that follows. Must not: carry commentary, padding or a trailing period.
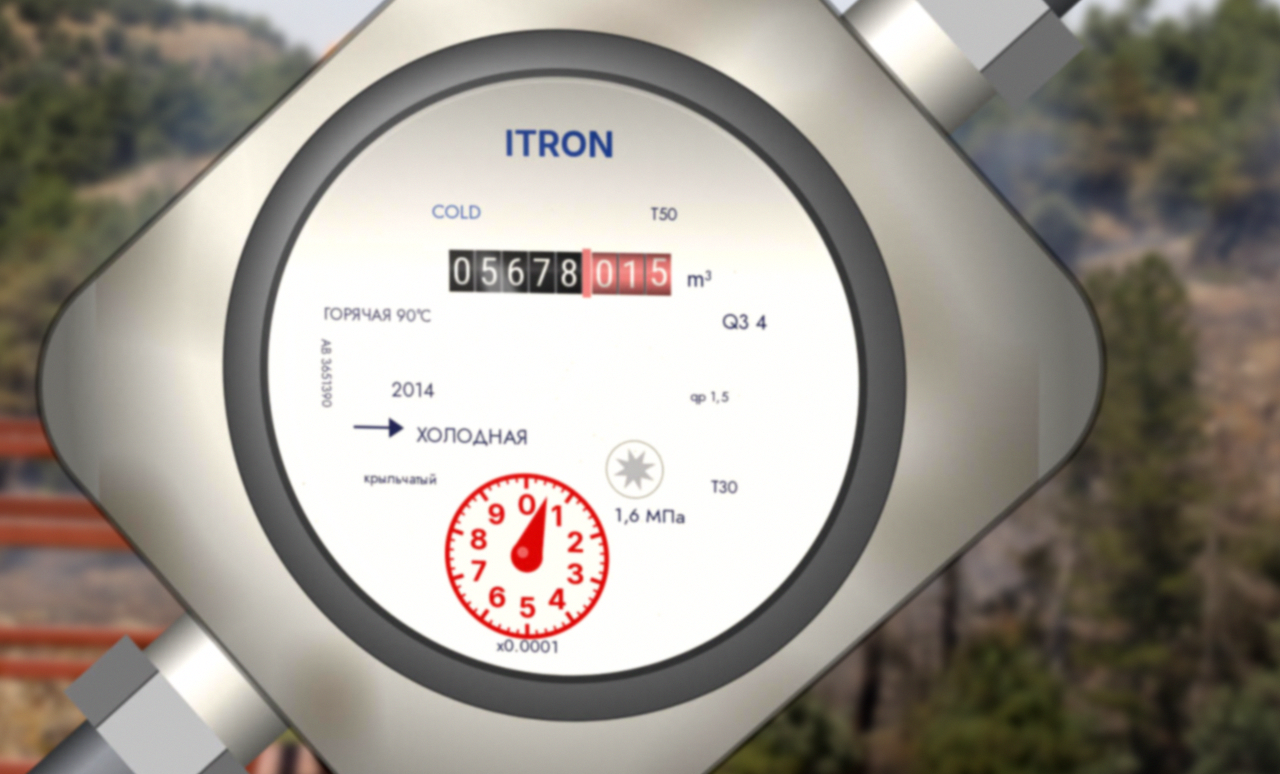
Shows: 5678.0150 m³
